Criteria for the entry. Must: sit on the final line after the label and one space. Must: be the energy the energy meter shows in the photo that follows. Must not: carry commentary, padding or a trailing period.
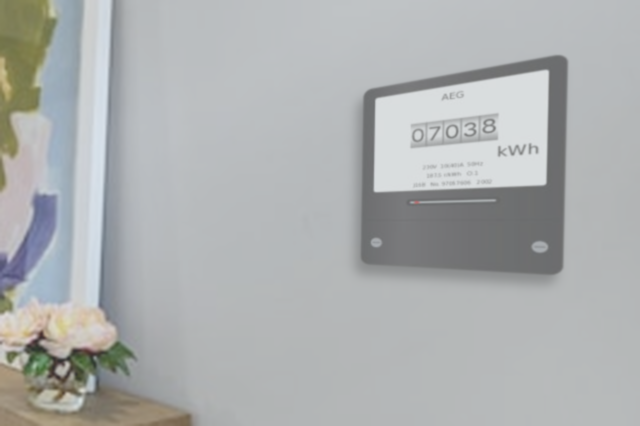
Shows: 7038 kWh
